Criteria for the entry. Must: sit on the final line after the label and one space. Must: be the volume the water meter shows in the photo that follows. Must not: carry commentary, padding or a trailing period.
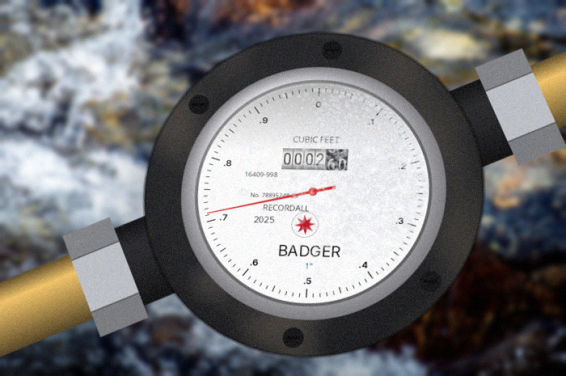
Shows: 259.71 ft³
